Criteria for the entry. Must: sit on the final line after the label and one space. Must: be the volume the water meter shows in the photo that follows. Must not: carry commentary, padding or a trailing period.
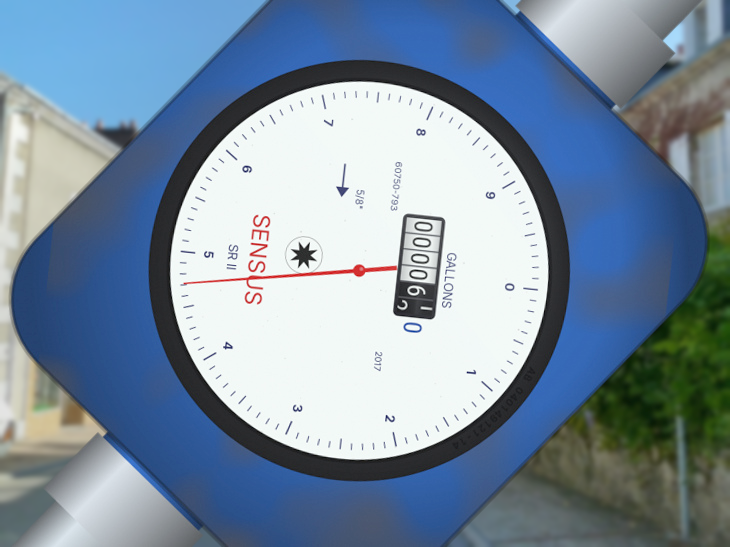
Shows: 614.7 gal
